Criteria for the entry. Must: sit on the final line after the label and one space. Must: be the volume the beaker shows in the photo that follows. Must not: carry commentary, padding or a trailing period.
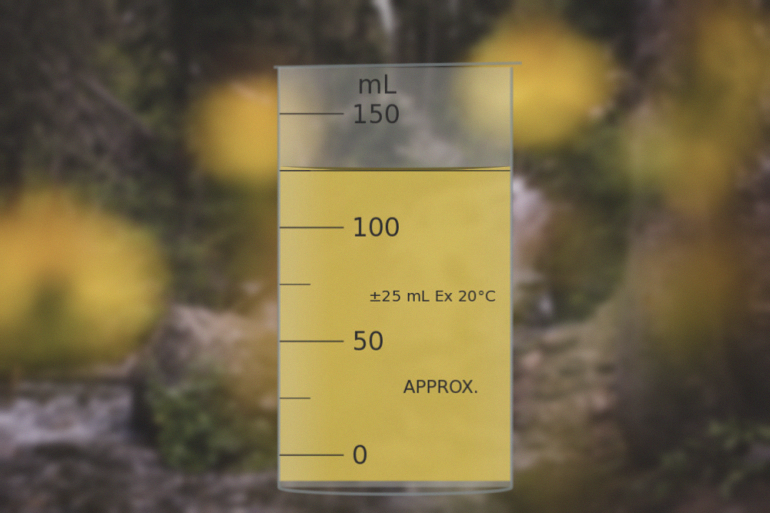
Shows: 125 mL
